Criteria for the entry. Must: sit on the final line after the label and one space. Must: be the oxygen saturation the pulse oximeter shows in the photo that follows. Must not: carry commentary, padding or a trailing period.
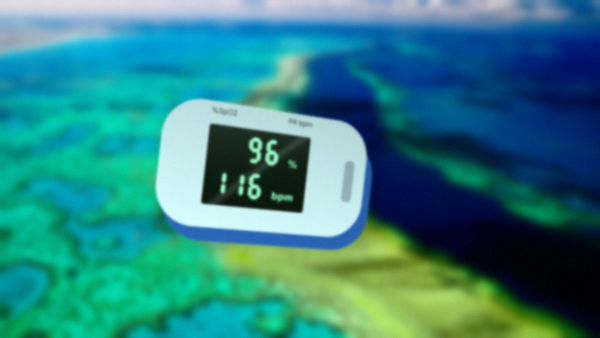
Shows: 96 %
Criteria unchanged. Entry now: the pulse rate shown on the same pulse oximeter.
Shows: 116 bpm
